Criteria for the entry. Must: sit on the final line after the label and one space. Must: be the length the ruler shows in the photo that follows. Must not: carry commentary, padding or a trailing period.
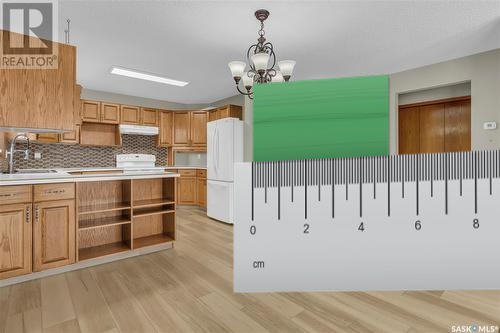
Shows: 5 cm
